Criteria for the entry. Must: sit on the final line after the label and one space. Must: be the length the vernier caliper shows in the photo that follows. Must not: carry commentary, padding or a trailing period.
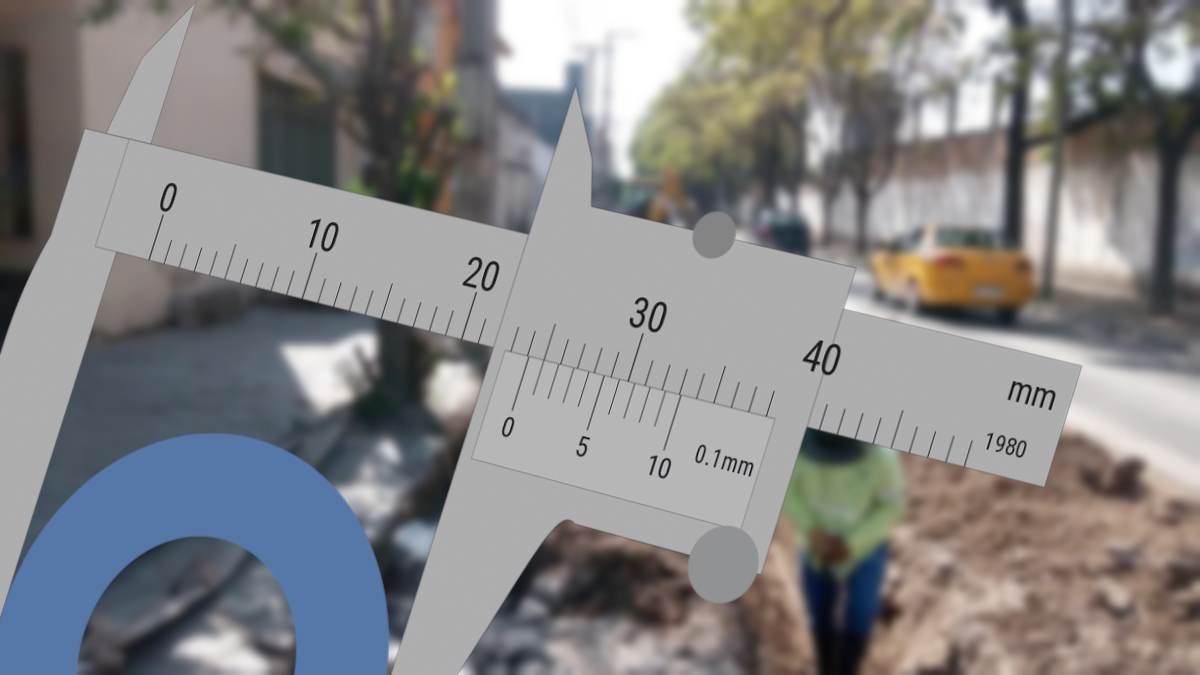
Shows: 24.1 mm
